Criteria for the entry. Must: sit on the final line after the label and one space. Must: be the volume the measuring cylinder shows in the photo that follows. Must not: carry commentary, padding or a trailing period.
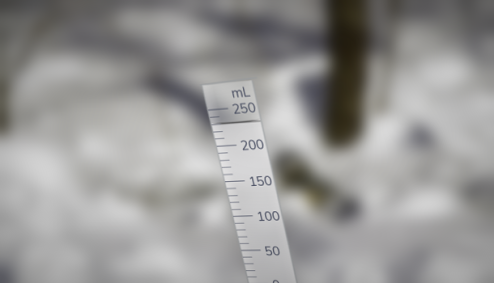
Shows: 230 mL
